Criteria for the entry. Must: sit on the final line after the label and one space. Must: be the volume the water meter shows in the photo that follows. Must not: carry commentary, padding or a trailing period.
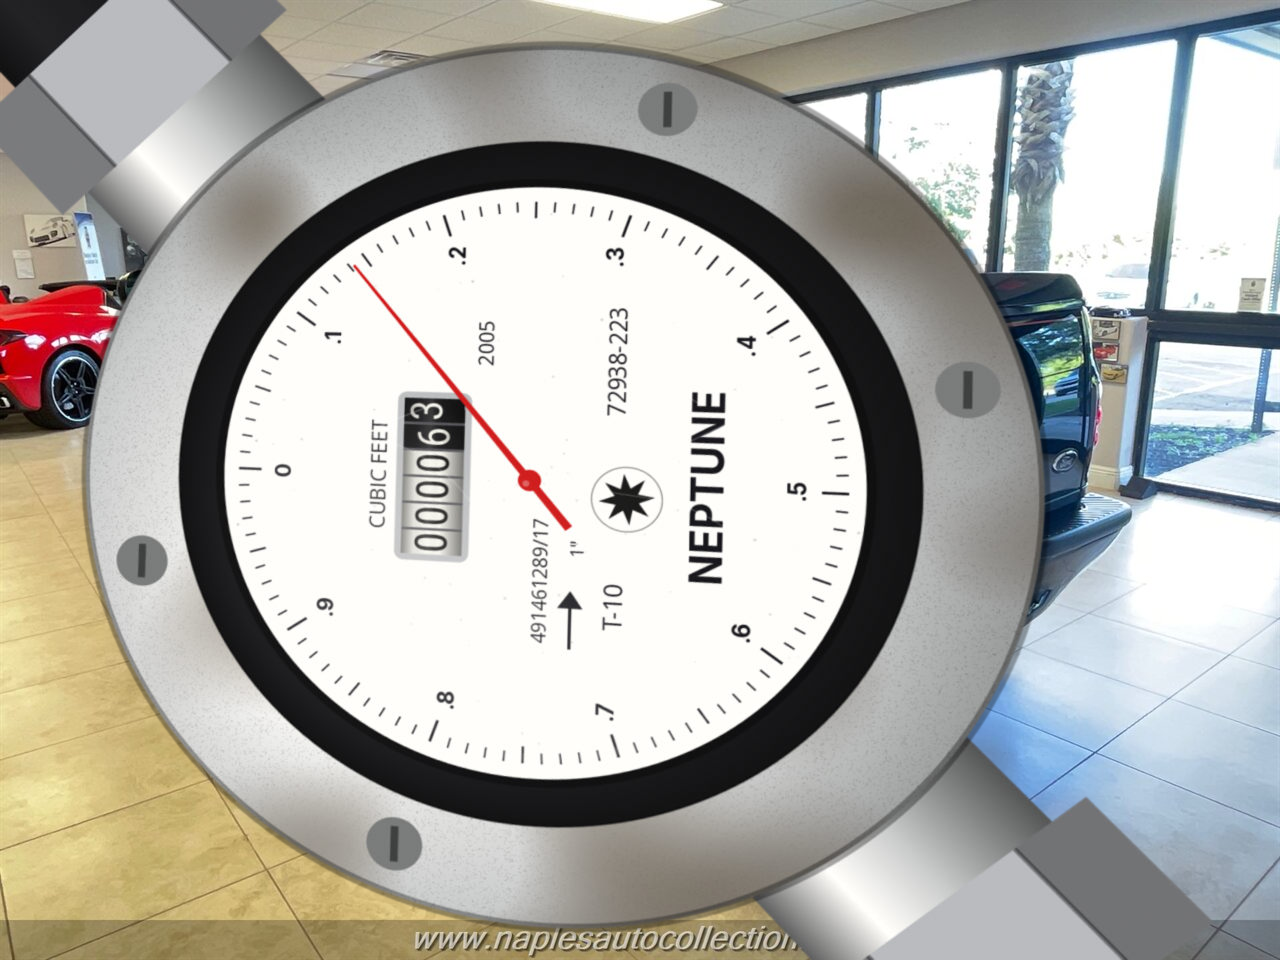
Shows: 63.14 ft³
